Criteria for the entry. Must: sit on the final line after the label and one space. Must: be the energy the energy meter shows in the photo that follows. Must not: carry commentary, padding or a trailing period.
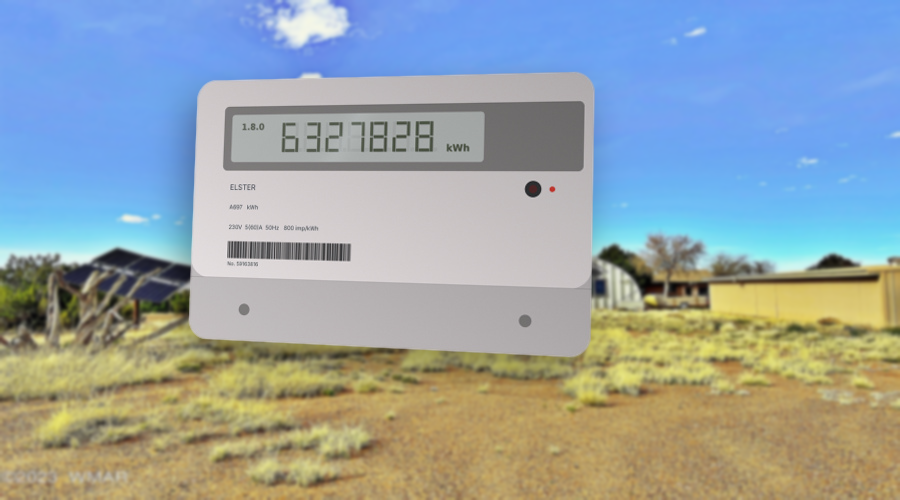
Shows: 6327828 kWh
